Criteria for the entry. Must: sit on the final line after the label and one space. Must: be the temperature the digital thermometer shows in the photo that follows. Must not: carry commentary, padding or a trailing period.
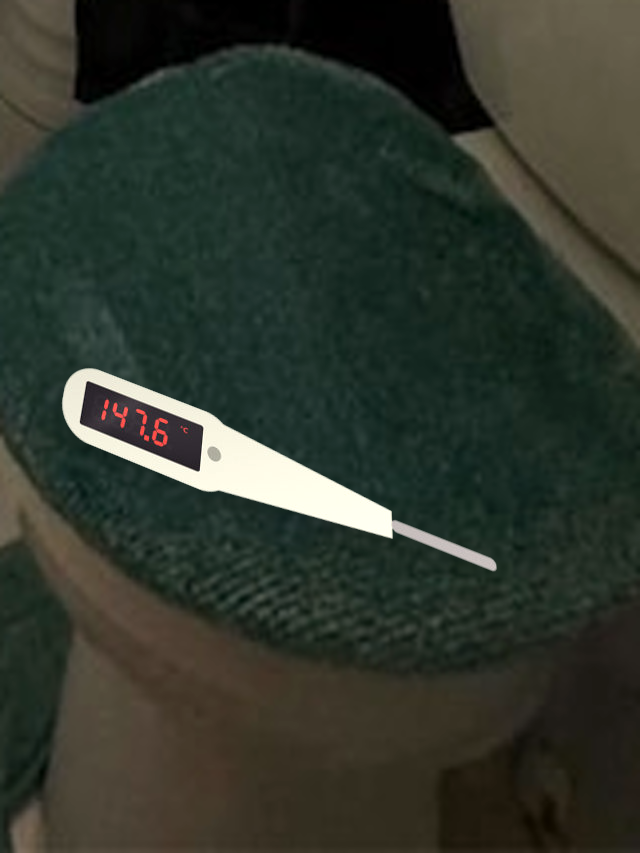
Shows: 147.6 °C
